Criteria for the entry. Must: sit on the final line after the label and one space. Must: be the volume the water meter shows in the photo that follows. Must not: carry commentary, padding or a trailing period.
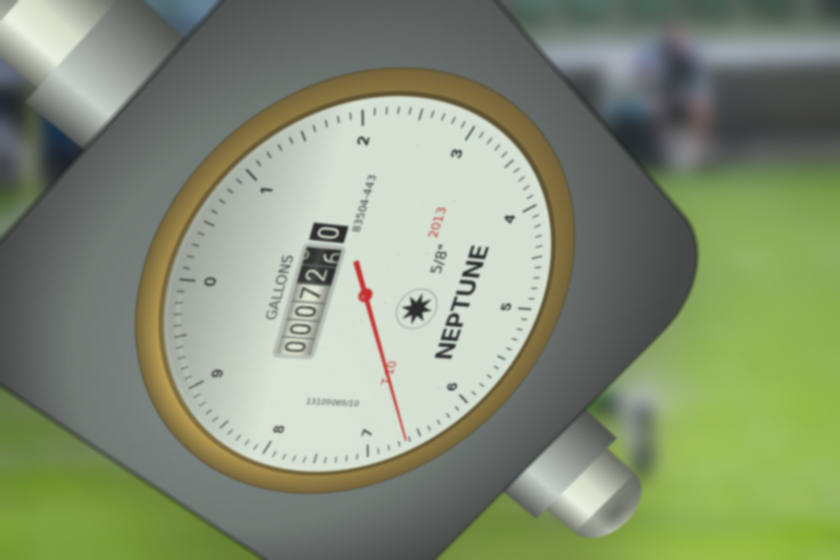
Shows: 7256.6 gal
